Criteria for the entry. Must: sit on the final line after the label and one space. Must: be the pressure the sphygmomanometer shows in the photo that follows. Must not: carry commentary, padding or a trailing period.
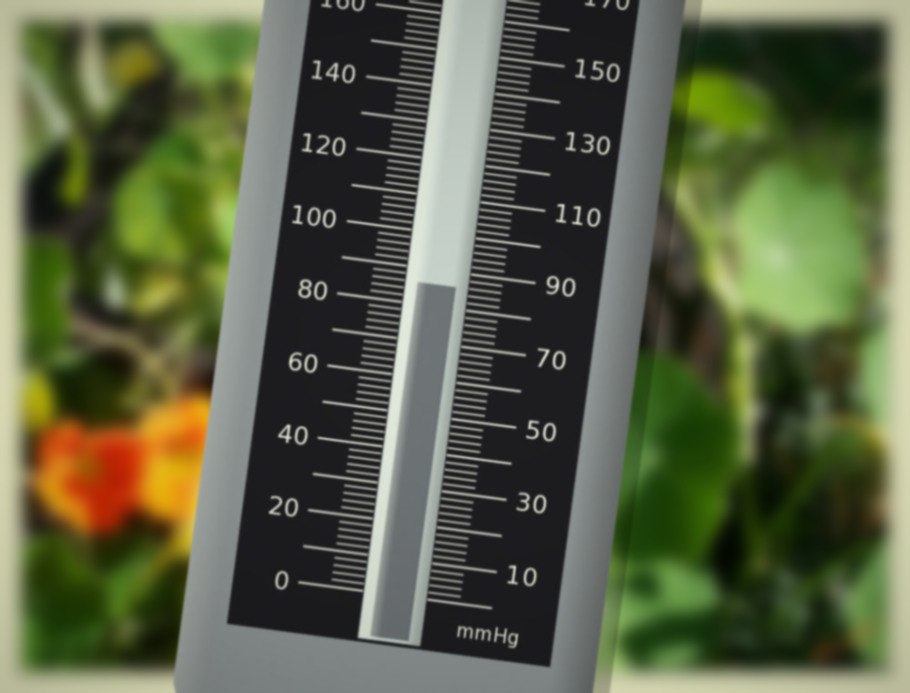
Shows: 86 mmHg
